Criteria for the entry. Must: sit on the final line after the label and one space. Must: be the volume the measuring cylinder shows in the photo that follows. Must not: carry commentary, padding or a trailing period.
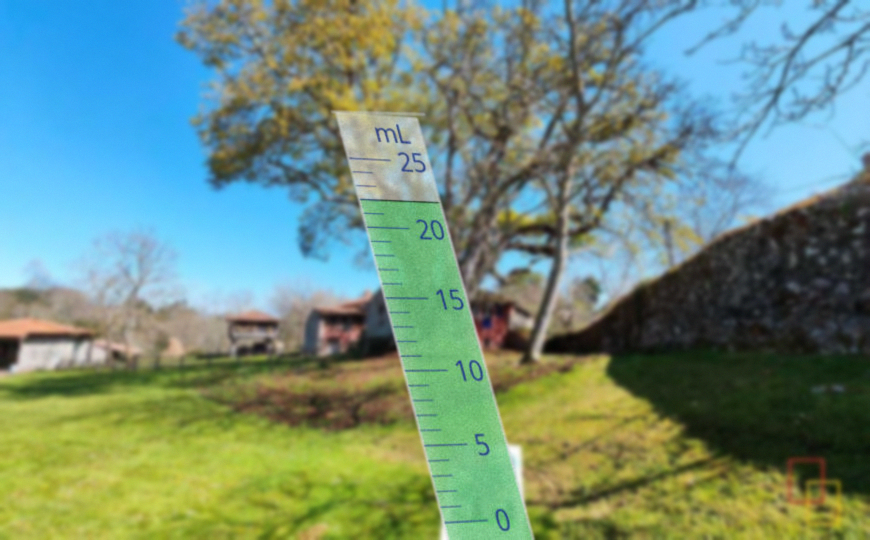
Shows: 22 mL
